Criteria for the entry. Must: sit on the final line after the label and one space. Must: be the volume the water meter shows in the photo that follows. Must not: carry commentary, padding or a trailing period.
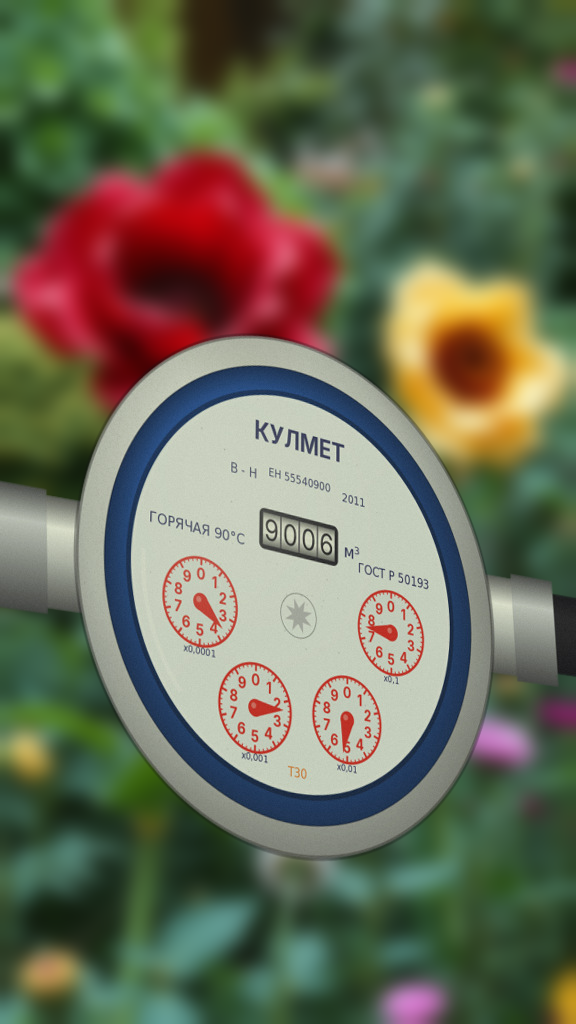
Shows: 9006.7523 m³
